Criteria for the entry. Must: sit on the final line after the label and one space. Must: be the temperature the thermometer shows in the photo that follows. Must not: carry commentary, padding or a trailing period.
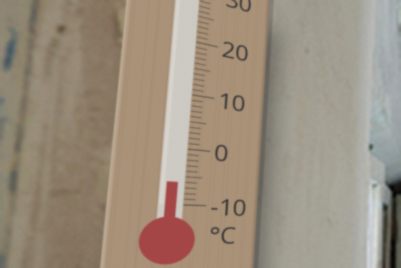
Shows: -6 °C
